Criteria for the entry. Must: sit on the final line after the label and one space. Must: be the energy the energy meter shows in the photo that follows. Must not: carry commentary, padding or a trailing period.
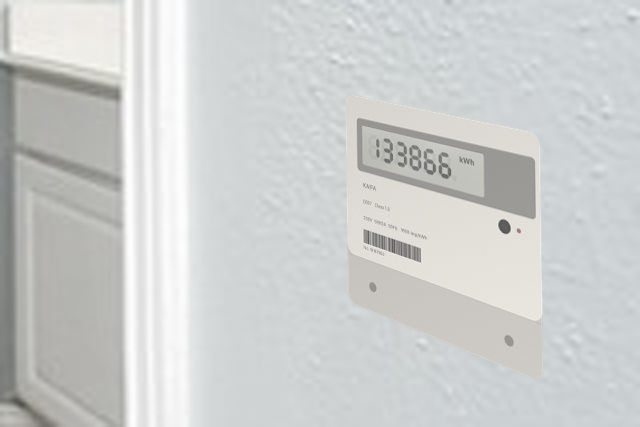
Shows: 133866 kWh
